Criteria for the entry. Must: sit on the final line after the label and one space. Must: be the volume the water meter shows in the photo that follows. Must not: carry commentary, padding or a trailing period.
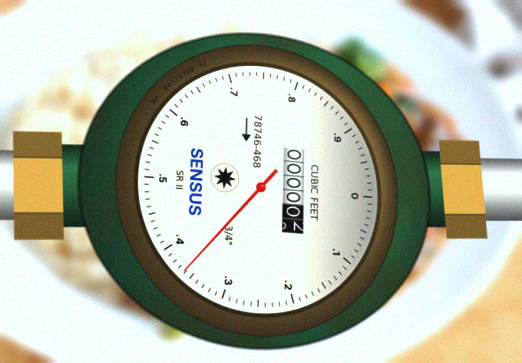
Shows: 2.36 ft³
